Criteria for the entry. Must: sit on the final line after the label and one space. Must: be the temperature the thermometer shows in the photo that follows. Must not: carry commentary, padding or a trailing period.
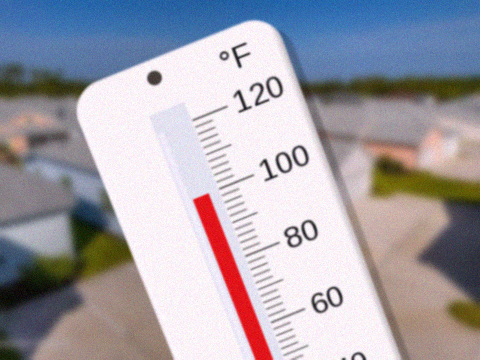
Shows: 100 °F
